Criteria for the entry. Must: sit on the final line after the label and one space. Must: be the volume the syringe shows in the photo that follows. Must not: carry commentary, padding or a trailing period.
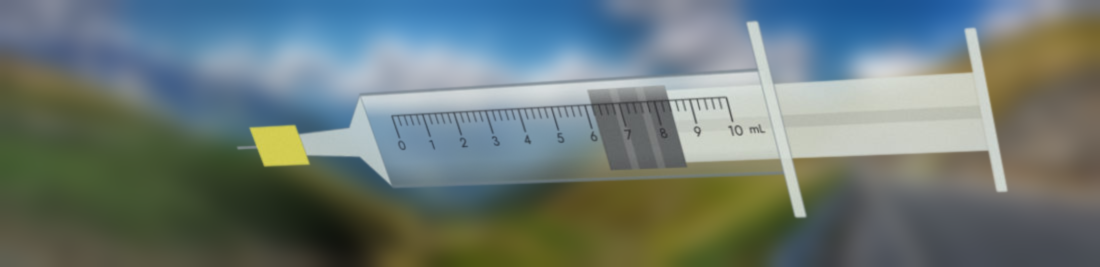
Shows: 6.2 mL
